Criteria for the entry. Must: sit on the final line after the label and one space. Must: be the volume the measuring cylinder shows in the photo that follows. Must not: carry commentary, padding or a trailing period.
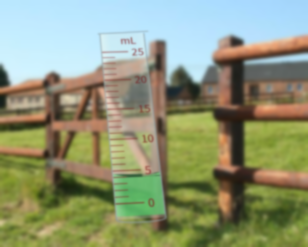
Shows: 4 mL
